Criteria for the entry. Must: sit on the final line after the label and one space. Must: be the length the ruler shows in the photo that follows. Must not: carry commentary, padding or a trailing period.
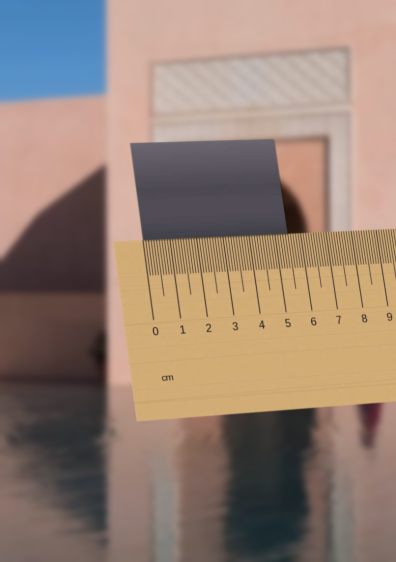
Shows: 5.5 cm
